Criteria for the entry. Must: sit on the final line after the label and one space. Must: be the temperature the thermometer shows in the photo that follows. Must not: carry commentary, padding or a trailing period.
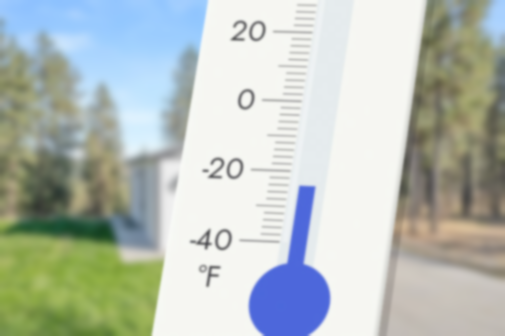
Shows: -24 °F
